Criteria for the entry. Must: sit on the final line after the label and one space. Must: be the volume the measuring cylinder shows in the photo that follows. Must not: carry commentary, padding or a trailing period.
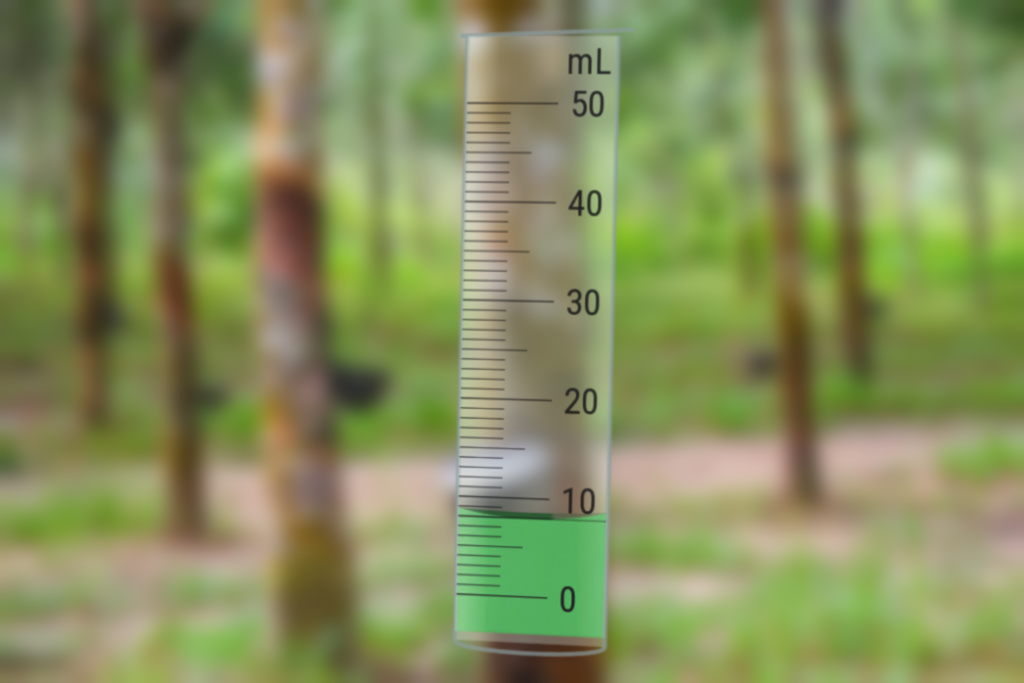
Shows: 8 mL
